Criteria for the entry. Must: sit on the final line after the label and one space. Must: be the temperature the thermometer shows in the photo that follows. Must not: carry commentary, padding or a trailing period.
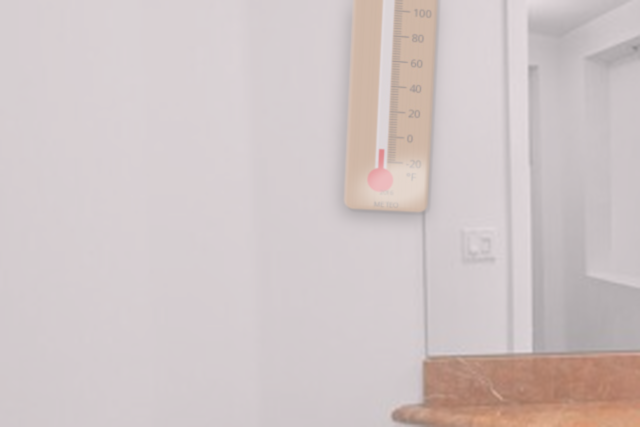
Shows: -10 °F
